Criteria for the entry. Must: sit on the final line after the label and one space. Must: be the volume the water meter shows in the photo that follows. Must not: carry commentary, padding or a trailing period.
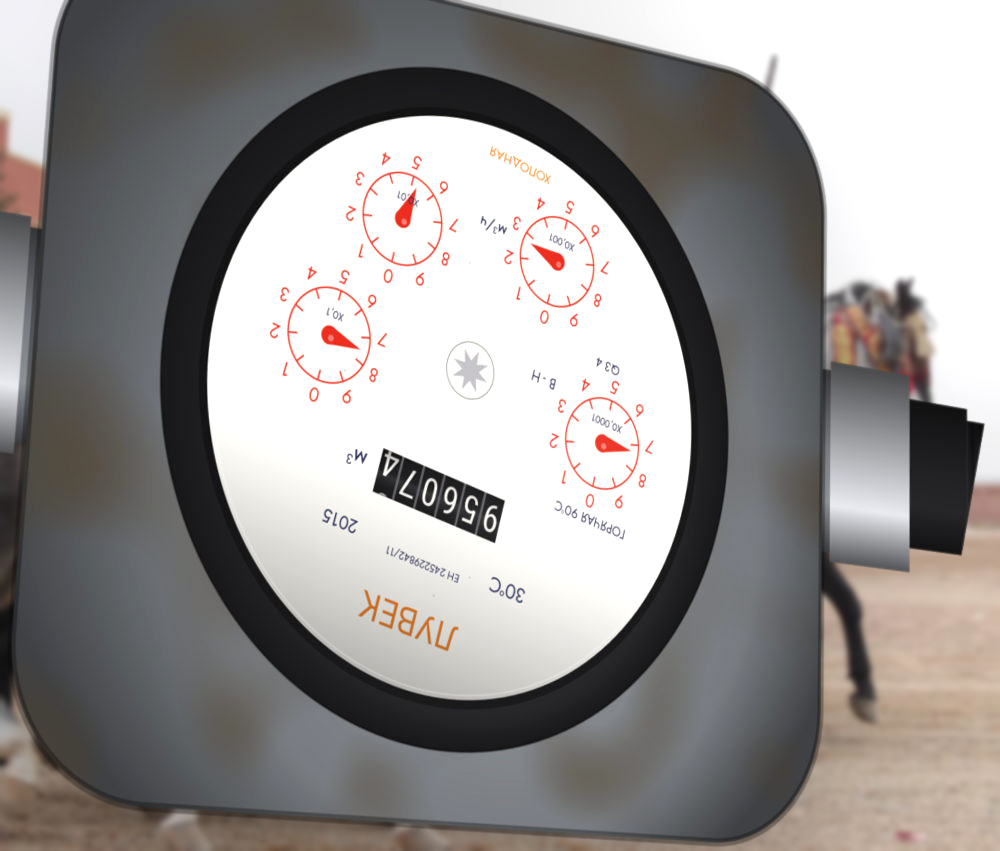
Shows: 956073.7527 m³
